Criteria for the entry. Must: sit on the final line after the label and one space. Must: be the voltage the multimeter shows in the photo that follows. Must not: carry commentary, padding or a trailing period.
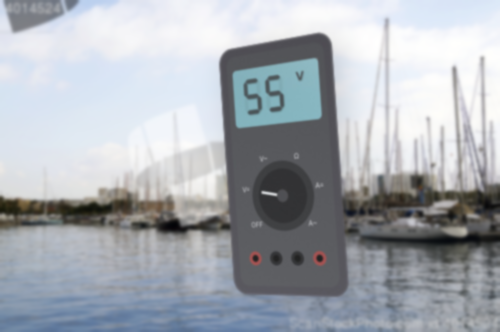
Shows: 55 V
